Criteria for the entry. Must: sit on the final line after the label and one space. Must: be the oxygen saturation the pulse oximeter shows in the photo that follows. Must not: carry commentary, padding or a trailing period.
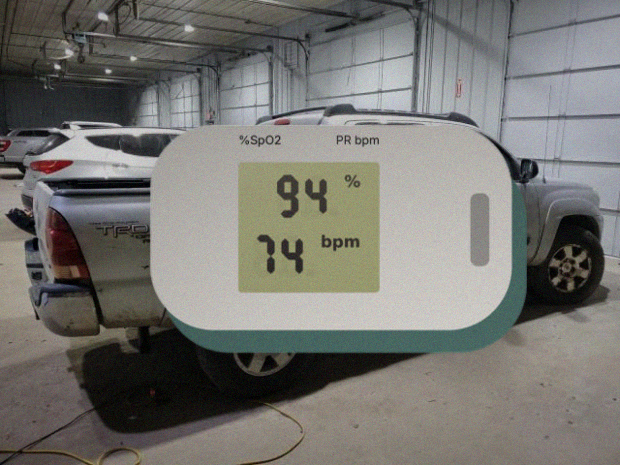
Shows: 94 %
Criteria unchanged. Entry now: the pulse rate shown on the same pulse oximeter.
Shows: 74 bpm
